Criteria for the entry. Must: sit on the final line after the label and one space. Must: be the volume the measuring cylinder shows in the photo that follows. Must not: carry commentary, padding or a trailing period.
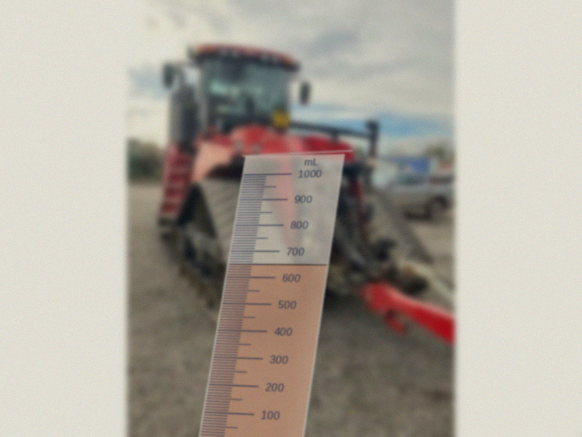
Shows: 650 mL
